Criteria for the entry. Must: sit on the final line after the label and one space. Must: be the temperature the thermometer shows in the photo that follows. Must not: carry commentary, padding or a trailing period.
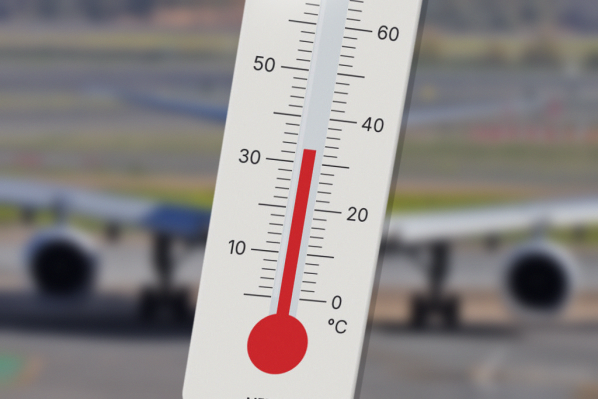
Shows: 33 °C
